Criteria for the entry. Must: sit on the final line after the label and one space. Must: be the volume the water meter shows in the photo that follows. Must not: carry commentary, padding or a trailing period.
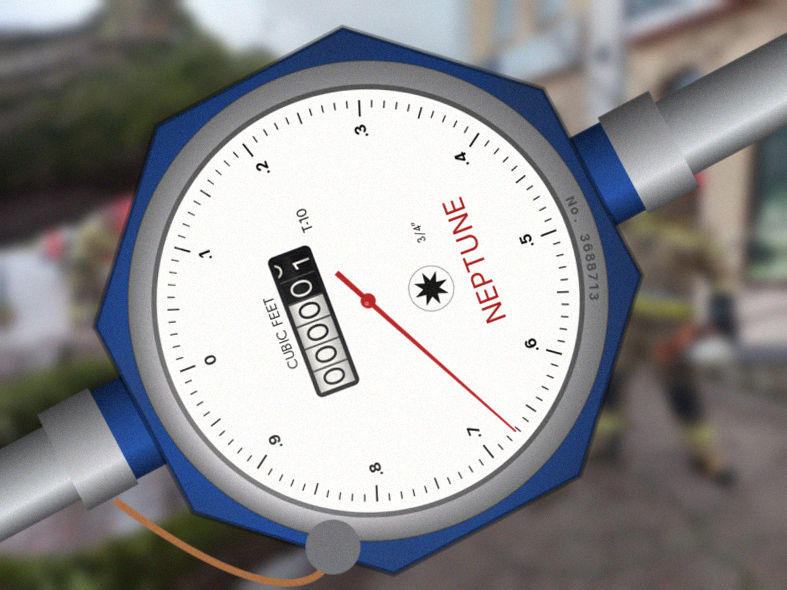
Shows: 0.67 ft³
